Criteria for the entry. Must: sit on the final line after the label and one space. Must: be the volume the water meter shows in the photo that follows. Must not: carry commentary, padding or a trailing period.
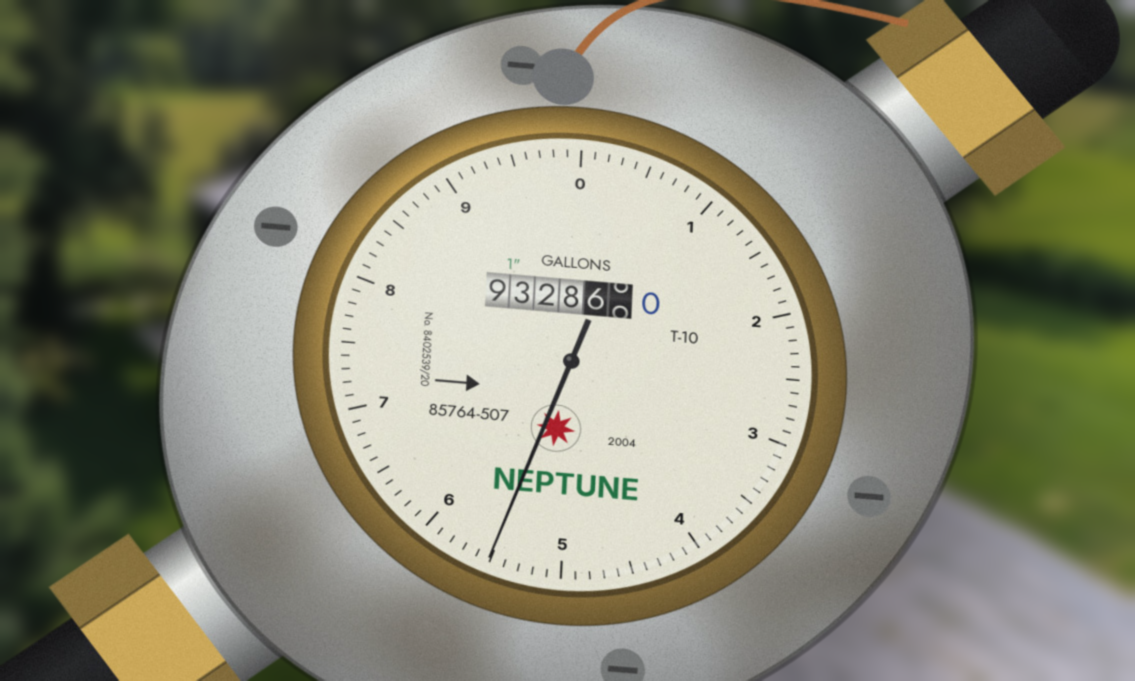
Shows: 9328685.5 gal
